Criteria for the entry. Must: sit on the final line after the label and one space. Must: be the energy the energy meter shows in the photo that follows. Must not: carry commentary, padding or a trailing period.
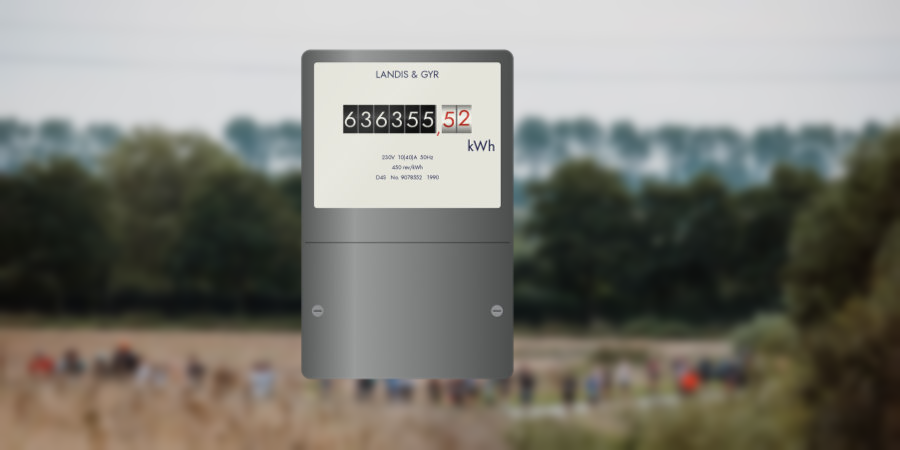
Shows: 636355.52 kWh
